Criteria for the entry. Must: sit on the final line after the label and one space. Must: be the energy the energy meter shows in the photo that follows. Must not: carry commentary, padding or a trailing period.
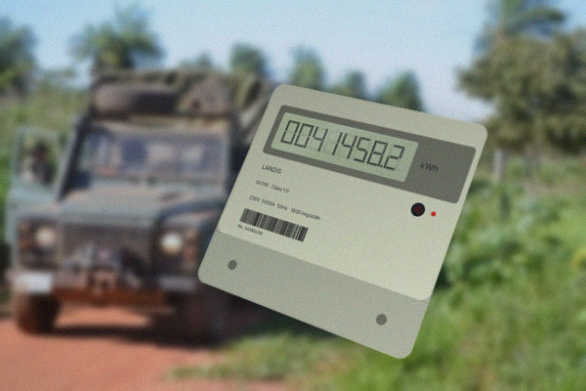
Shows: 41458.2 kWh
